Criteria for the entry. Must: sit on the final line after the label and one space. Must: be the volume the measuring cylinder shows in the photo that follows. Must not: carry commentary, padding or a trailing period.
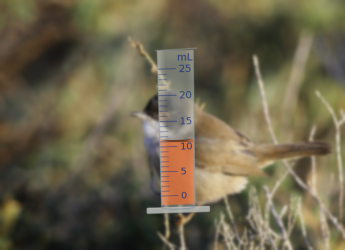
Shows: 11 mL
